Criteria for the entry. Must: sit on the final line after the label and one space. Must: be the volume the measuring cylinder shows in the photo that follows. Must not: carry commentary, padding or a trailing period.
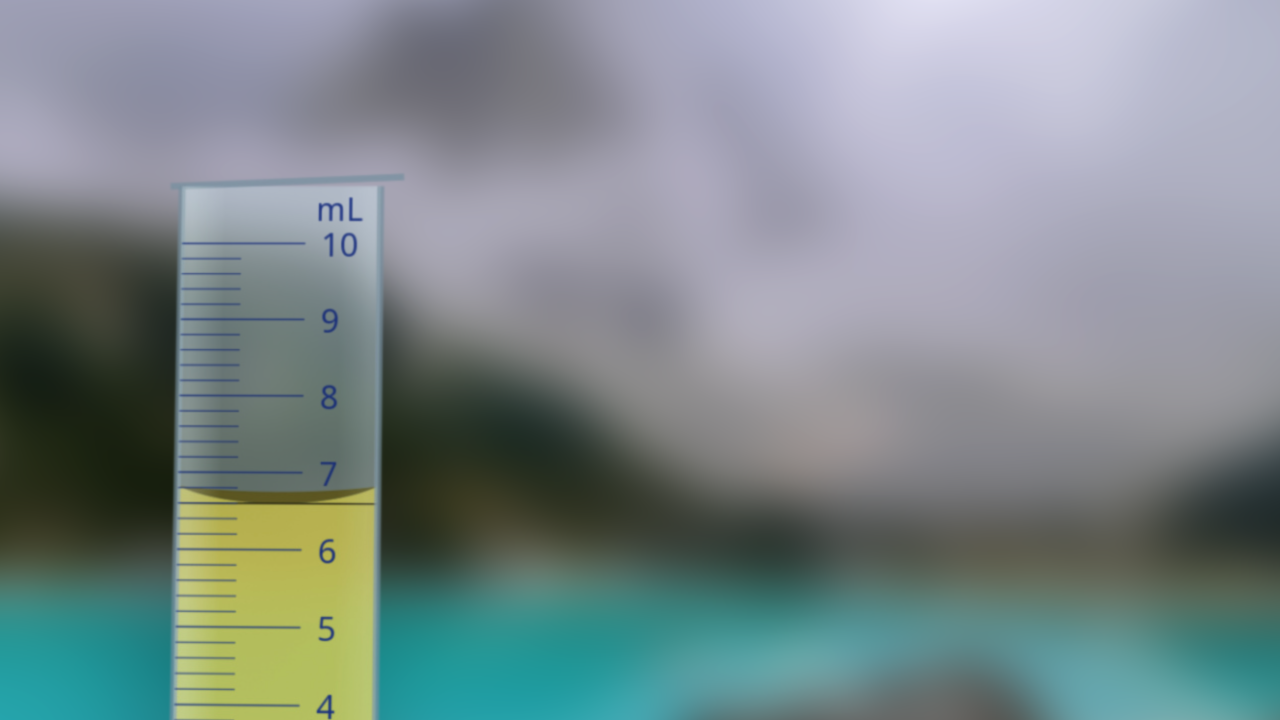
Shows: 6.6 mL
